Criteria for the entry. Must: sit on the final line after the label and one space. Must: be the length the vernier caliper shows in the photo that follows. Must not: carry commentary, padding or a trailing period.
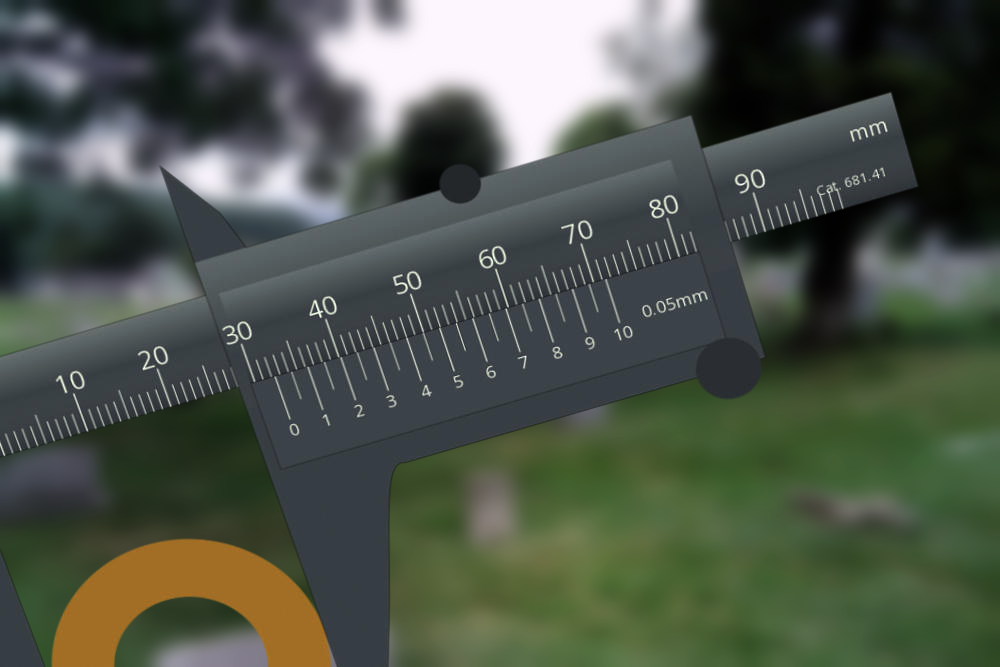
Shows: 32.4 mm
